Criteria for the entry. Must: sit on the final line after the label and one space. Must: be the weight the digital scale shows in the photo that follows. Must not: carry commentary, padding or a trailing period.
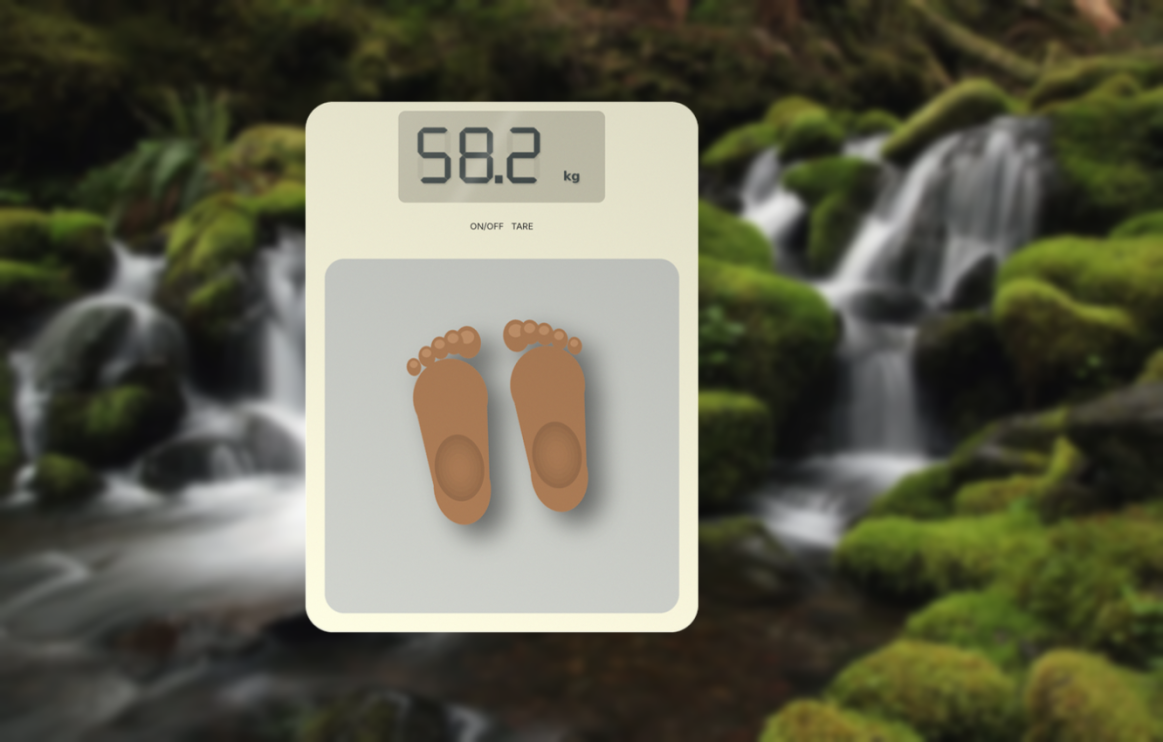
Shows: 58.2 kg
